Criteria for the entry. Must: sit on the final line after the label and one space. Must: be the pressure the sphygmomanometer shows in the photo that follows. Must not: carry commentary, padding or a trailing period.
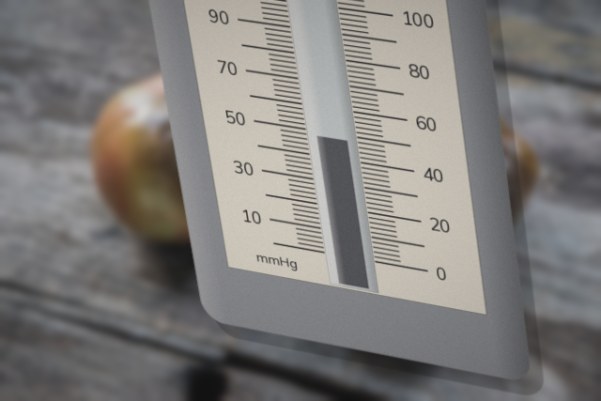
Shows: 48 mmHg
